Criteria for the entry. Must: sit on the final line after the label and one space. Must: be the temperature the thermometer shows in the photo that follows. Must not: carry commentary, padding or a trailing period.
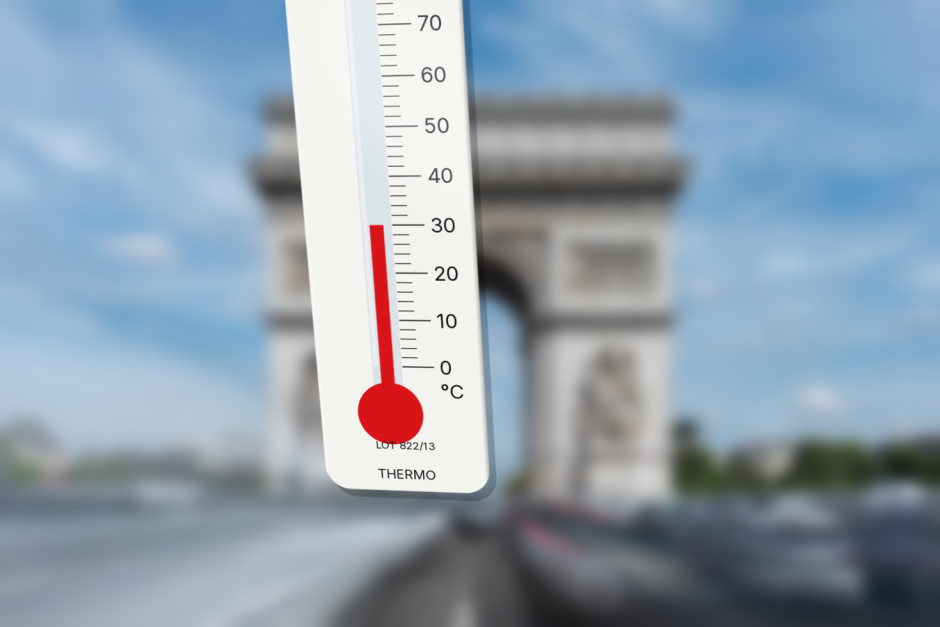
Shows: 30 °C
